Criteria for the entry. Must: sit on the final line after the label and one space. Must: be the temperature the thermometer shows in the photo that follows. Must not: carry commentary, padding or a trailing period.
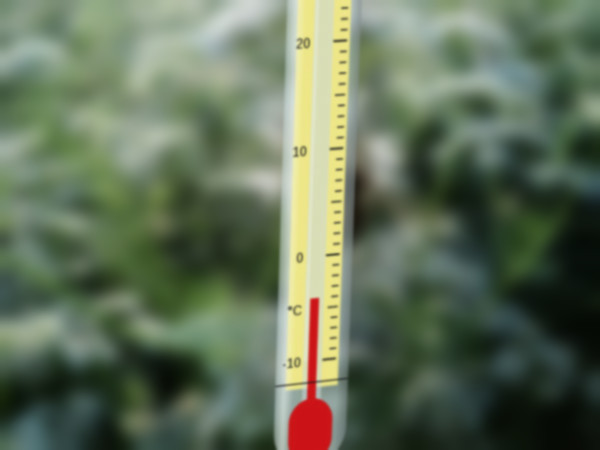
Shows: -4 °C
